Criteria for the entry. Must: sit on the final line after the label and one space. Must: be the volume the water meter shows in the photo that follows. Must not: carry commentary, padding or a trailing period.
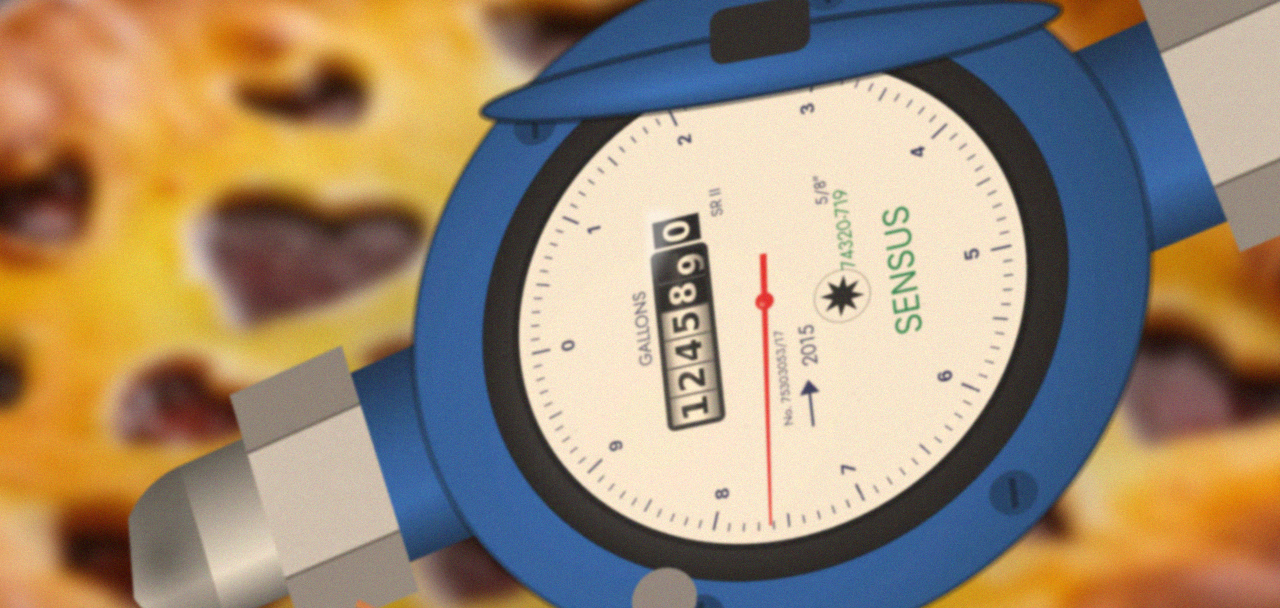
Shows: 1245887.6 gal
